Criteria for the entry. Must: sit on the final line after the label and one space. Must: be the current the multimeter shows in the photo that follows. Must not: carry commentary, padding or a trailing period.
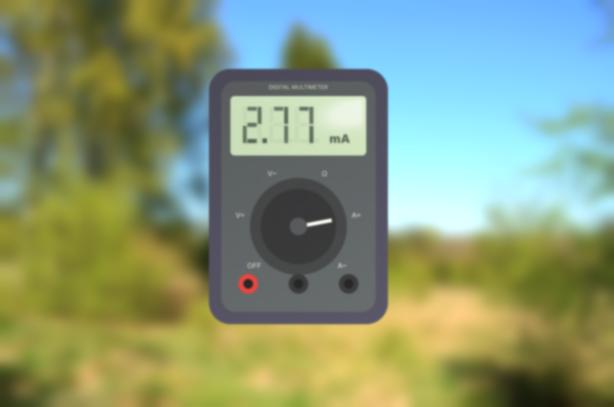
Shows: 2.77 mA
